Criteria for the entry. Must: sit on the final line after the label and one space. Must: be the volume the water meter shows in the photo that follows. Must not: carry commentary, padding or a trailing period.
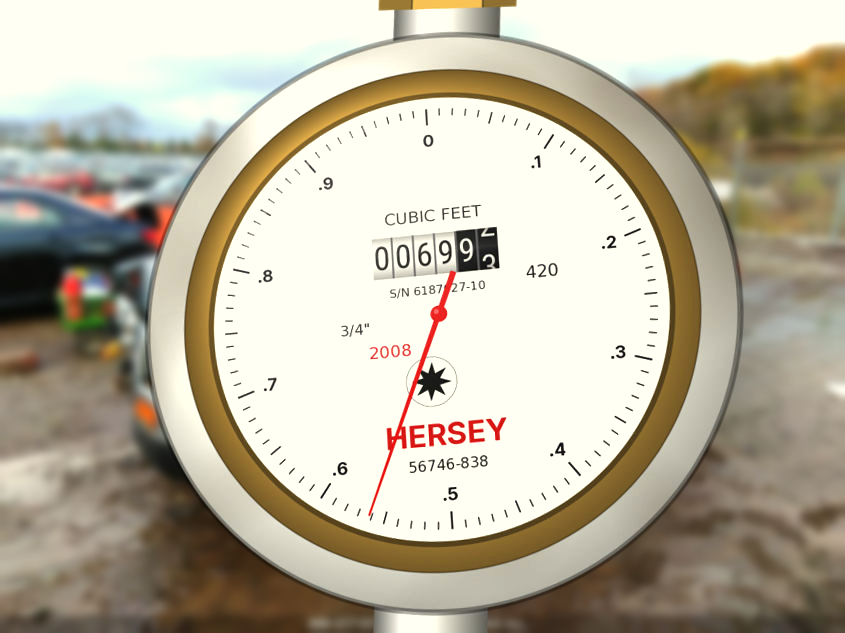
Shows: 6992.56 ft³
